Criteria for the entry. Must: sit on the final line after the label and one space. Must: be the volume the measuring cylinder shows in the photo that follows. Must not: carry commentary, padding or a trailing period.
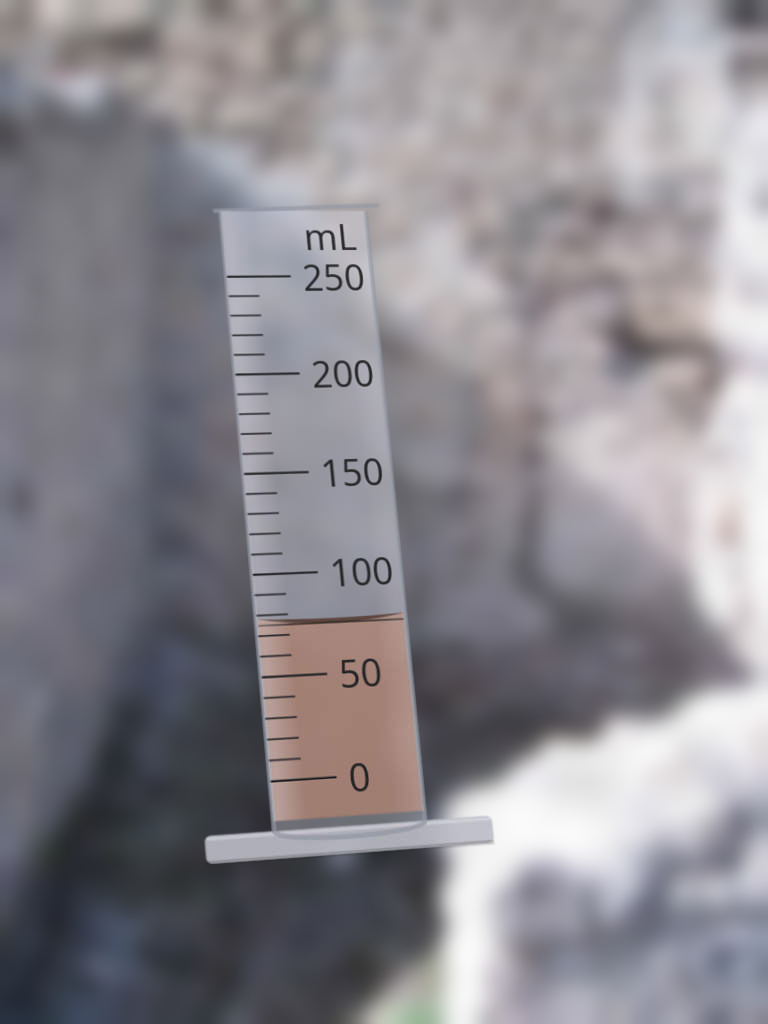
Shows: 75 mL
